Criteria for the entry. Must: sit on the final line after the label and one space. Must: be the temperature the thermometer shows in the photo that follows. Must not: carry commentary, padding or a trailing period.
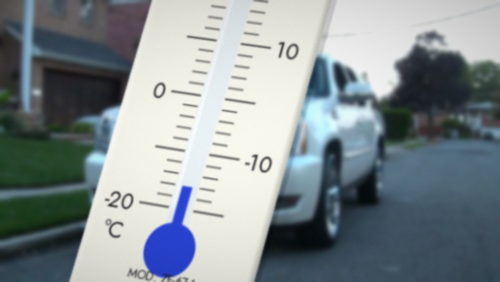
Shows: -16 °C
